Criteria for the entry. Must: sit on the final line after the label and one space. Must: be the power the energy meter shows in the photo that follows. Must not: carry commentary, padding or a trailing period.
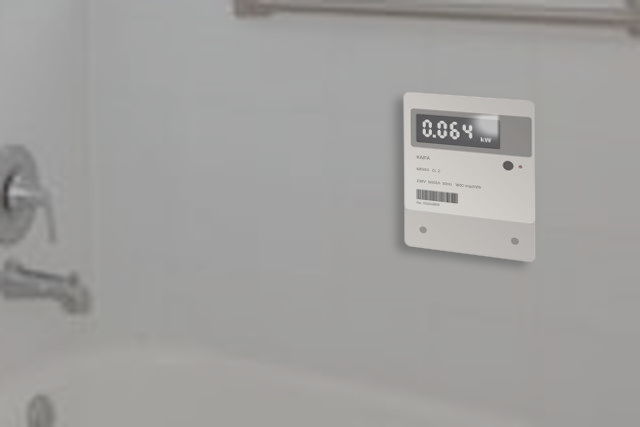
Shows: 0.064 kW
